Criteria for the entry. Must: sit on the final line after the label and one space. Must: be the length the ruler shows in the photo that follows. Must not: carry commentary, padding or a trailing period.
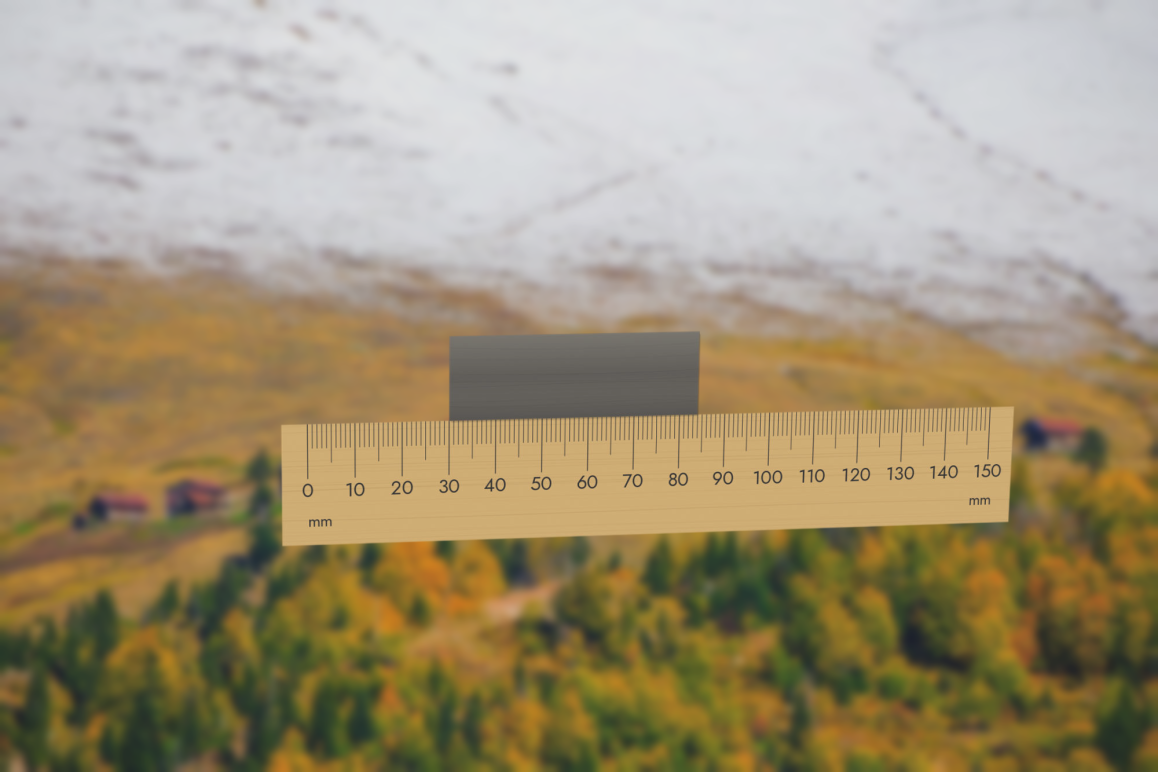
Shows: 54 mm
